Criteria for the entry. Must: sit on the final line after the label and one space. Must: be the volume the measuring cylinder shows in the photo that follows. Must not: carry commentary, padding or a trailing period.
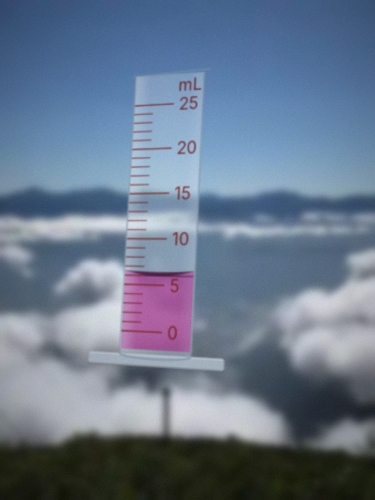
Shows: 6 mL
